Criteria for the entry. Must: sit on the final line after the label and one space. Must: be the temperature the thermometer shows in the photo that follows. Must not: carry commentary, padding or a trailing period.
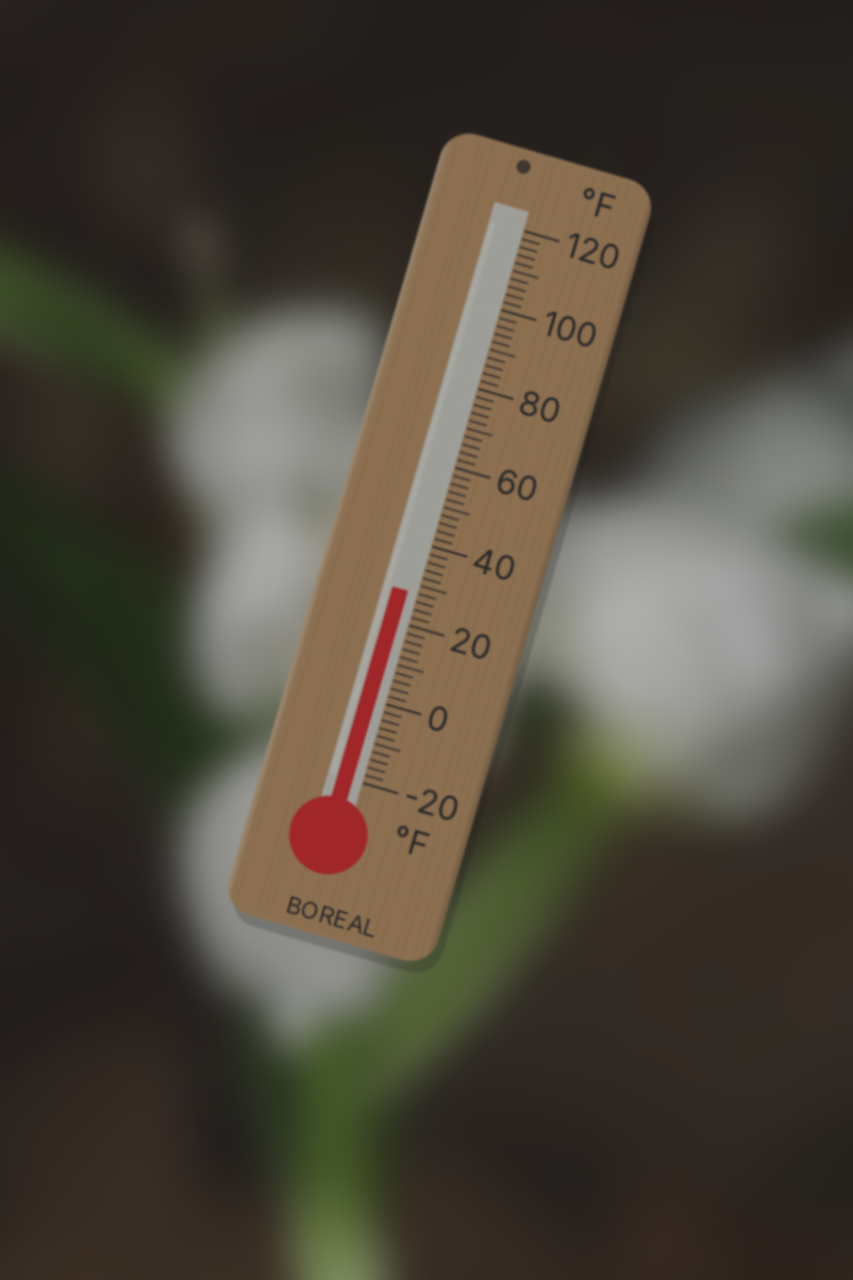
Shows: 28 °F
